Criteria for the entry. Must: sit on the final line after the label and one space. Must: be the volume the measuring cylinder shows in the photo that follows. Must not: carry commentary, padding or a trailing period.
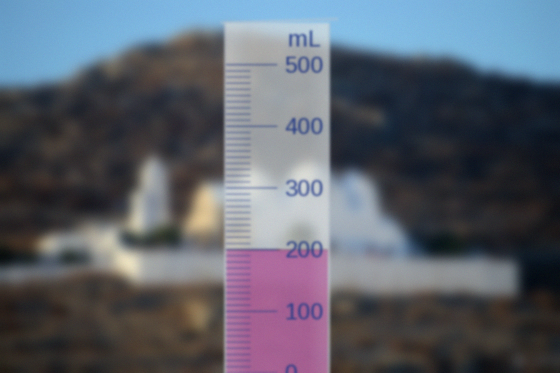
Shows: 200 mL
